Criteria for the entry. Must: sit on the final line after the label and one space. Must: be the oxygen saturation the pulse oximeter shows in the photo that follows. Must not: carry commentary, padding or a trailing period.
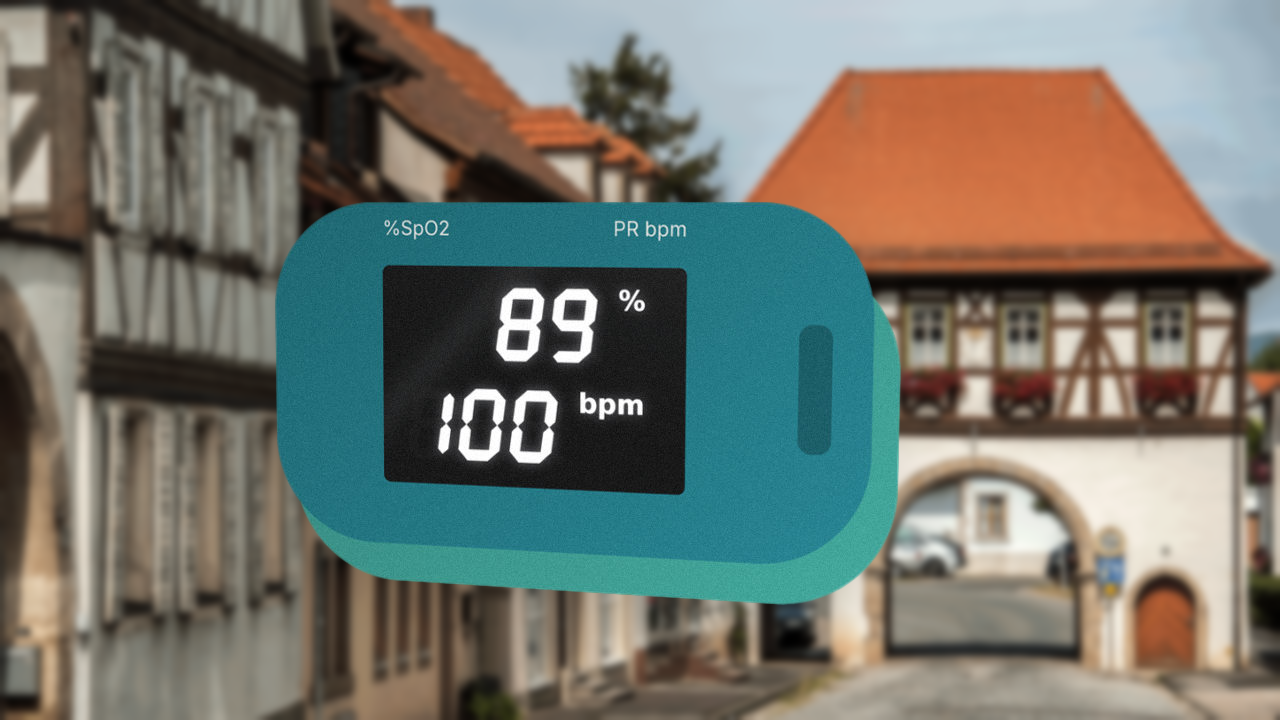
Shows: 89 %
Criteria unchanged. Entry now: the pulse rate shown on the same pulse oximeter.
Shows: 100 bpm
